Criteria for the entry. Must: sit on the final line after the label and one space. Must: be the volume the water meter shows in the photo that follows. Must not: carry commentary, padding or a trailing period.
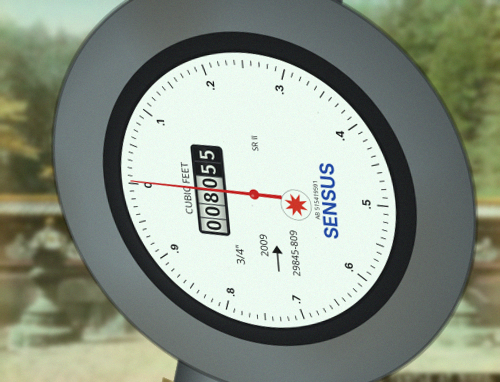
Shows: 8055.00 ft³
